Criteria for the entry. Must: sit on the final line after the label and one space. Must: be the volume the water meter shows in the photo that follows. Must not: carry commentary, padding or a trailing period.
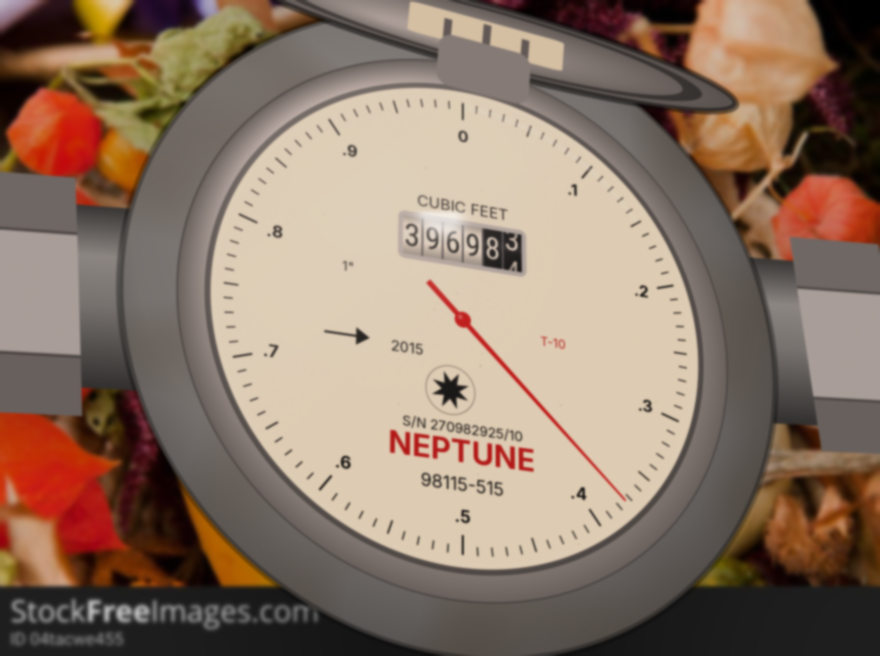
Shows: 396983.37 ft³
